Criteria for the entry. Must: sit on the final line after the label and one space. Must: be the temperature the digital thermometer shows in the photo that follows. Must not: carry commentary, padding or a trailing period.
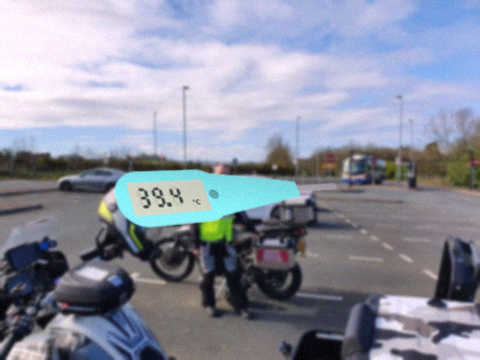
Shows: 39.4 °C
